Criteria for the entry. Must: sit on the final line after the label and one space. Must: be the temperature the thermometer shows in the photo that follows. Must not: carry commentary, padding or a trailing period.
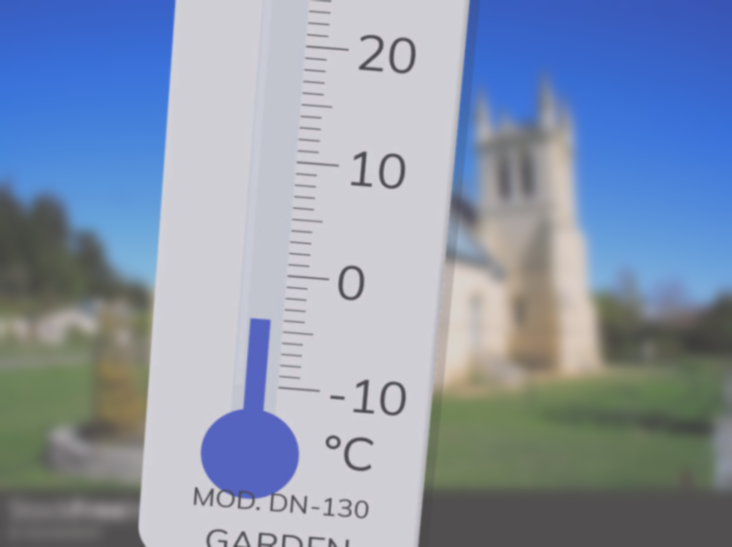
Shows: -4 °C
